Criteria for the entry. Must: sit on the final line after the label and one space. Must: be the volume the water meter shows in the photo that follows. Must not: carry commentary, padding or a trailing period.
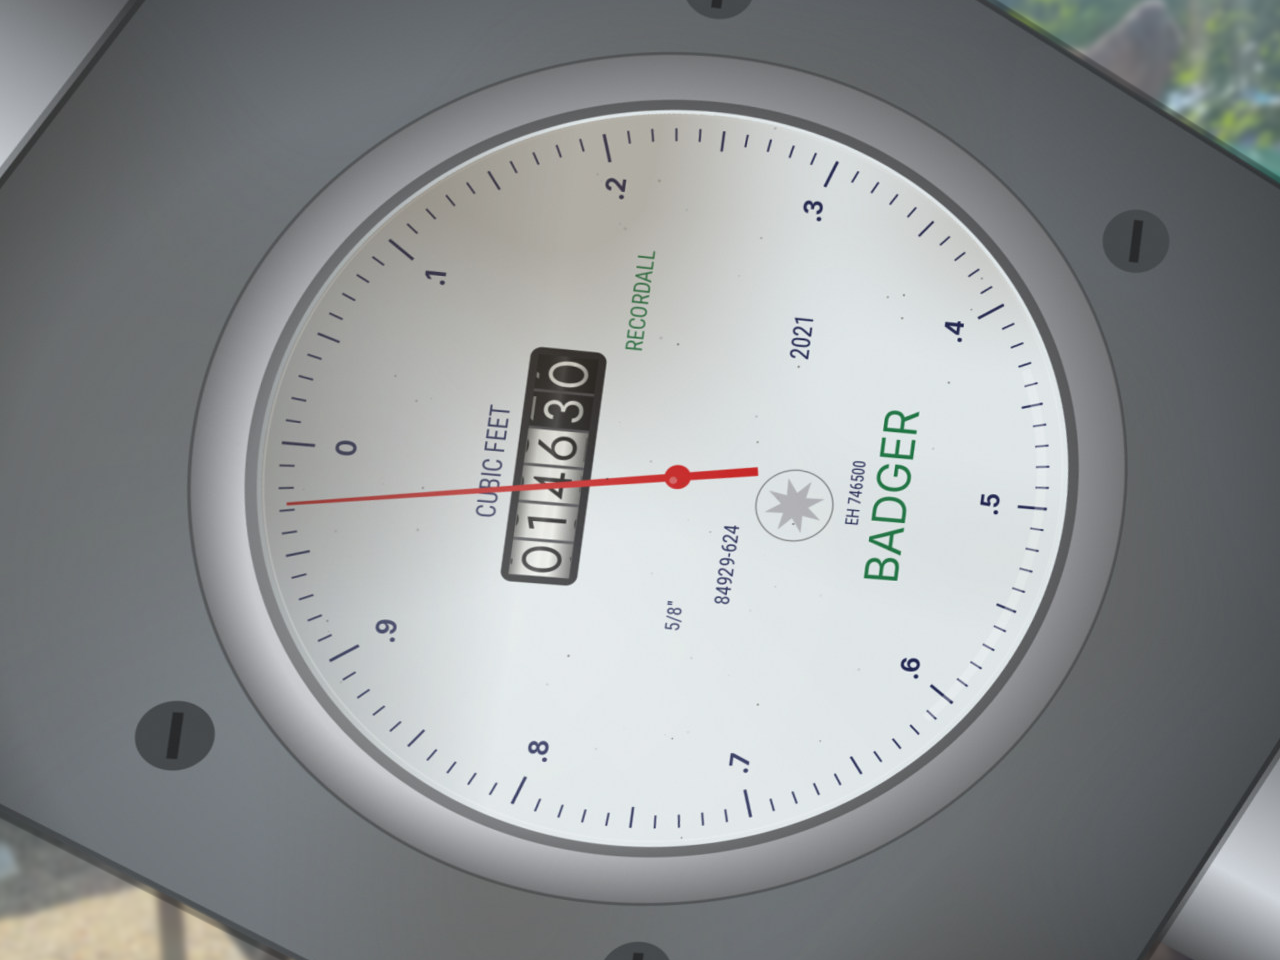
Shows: 14629.97 ft³
